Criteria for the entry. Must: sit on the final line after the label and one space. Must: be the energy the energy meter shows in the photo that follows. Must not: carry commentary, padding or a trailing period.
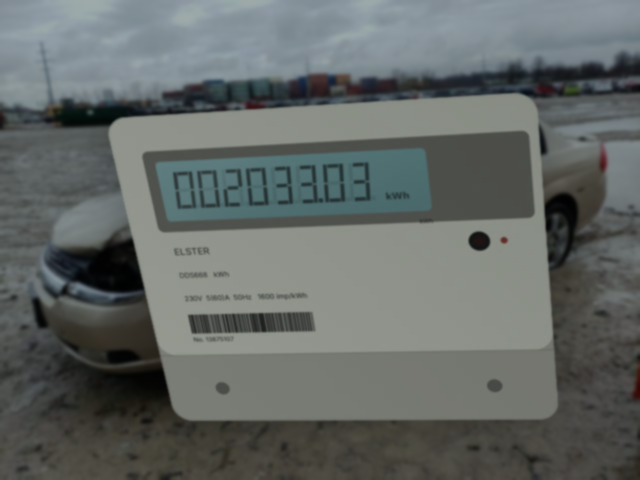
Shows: 2033.03 kWh
